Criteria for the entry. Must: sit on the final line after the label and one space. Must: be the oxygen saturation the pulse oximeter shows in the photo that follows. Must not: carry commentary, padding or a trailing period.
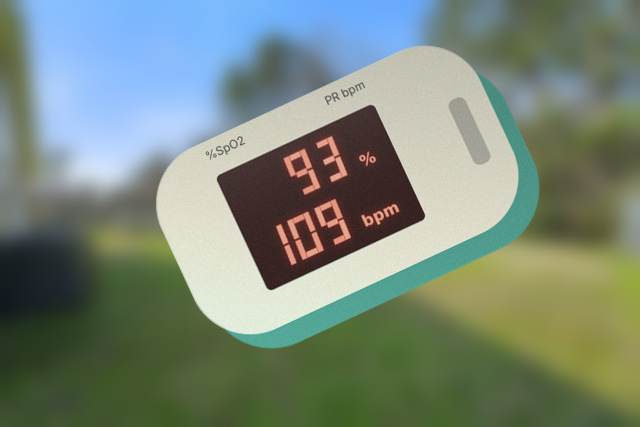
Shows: 93 %
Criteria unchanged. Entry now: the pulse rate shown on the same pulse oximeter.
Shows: 109 bpm
